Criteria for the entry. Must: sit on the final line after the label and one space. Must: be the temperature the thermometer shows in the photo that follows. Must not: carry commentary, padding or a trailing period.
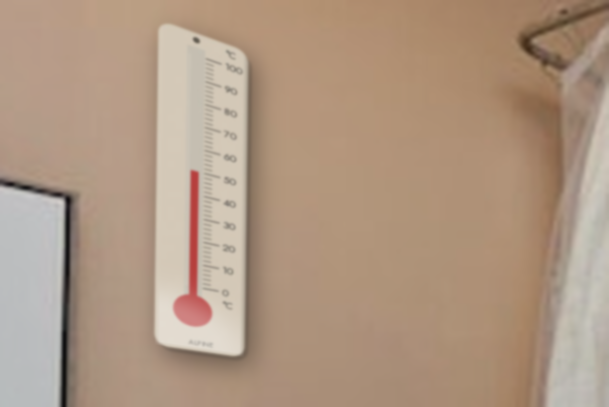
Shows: 50 °C
